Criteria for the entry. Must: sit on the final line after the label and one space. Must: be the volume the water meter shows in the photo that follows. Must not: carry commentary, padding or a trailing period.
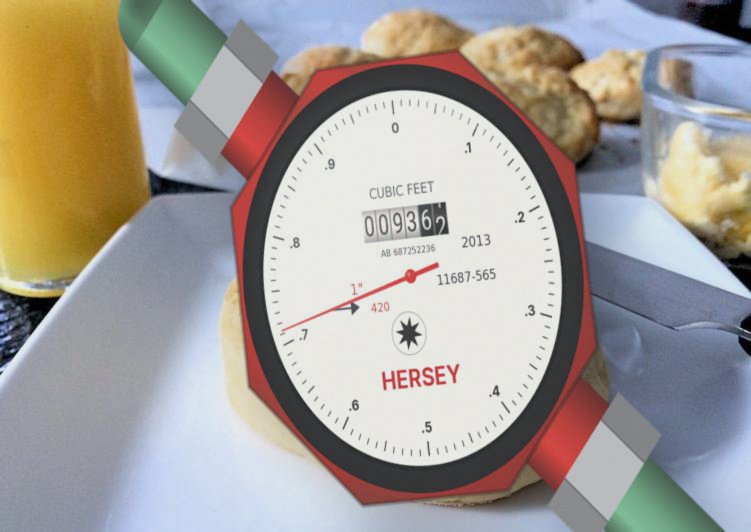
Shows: 9361.71 ft³
